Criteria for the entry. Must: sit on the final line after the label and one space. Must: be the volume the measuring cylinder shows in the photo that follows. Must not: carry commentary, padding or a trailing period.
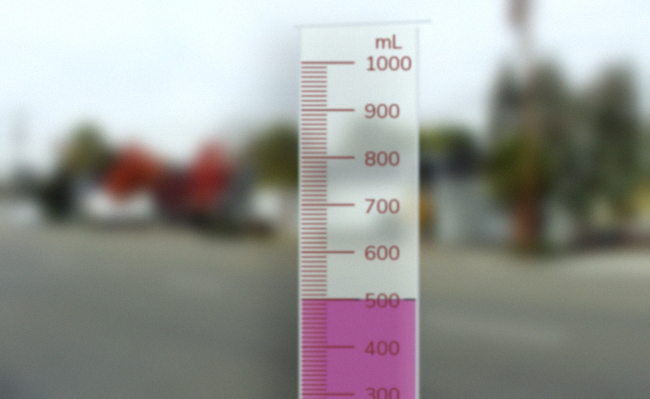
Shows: 500 mL
